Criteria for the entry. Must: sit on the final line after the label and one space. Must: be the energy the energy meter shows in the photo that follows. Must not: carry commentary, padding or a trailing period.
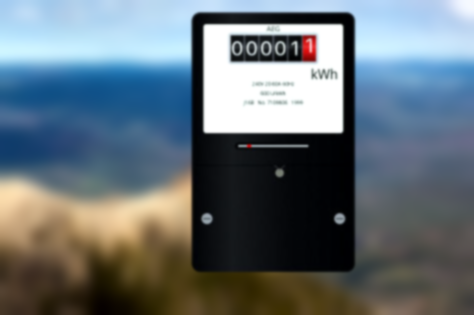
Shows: 1.1 kWh
